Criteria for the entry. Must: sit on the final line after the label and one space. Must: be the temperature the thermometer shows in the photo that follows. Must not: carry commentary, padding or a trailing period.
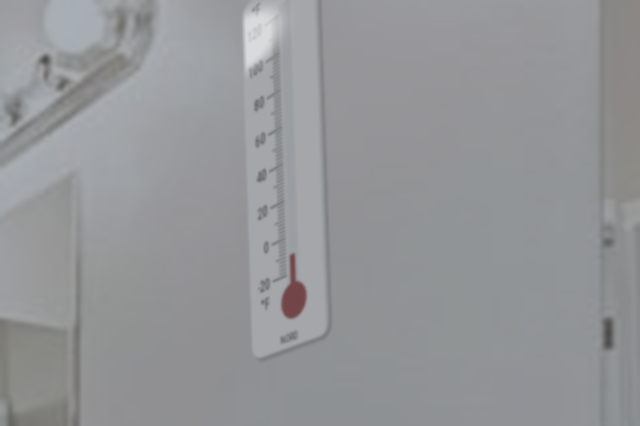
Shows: -10 °F
